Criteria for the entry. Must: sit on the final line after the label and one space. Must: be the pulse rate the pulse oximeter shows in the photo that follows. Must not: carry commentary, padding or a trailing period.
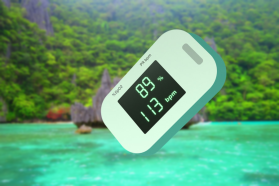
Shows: 113 bpm
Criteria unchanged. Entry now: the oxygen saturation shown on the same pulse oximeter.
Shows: 89 %
